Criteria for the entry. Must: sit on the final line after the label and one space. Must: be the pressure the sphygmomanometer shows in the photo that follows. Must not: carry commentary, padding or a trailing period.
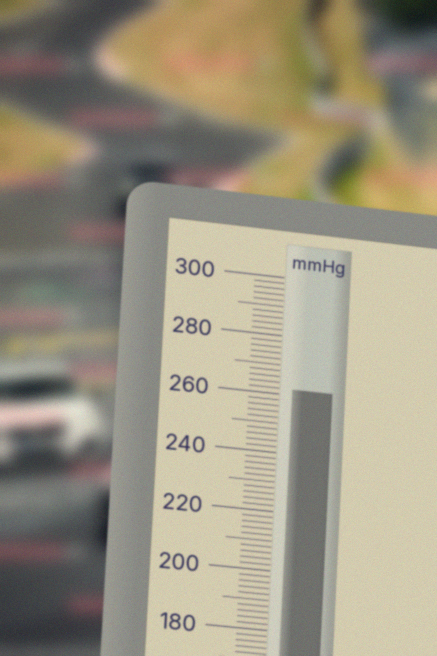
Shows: 262 mmHg
